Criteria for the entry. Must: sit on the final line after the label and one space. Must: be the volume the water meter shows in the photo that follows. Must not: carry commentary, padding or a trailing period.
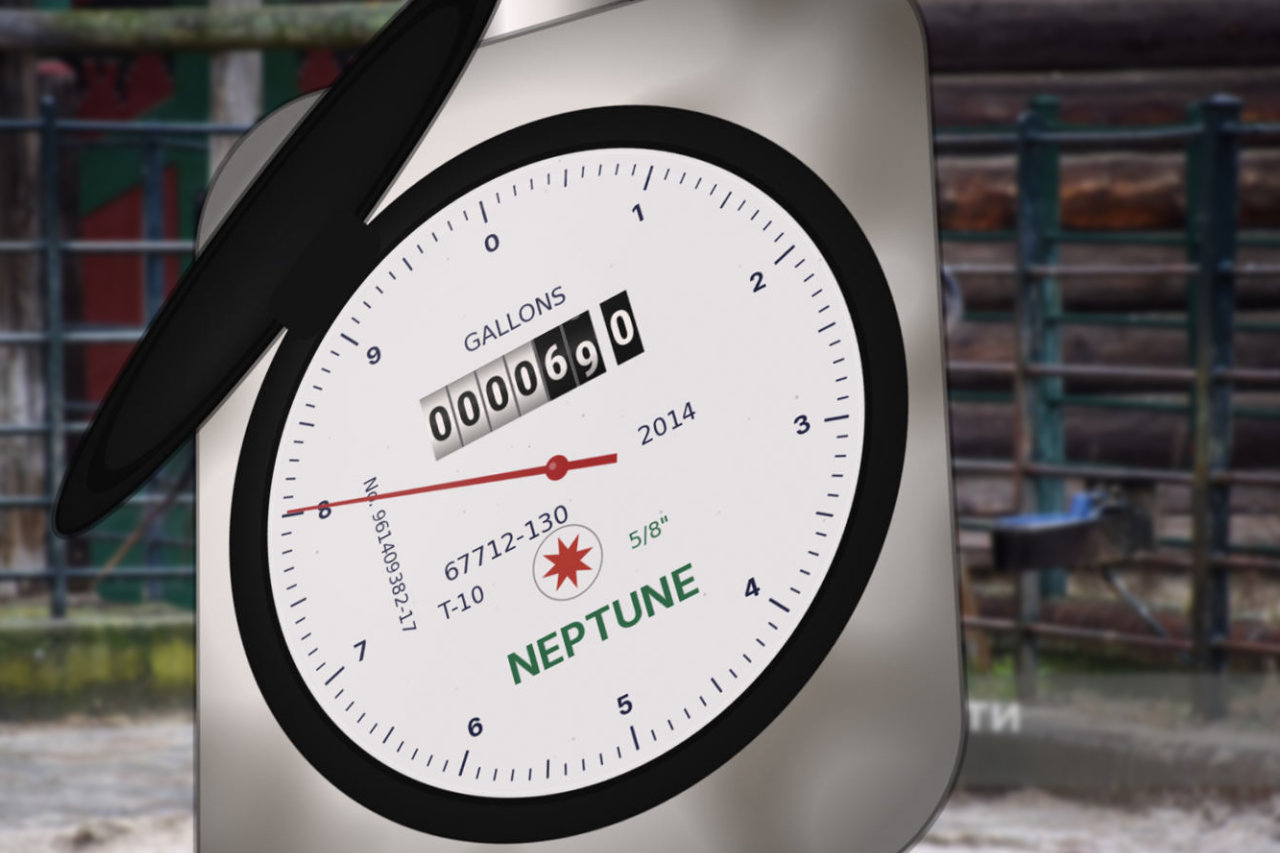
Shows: 688.0 gal
